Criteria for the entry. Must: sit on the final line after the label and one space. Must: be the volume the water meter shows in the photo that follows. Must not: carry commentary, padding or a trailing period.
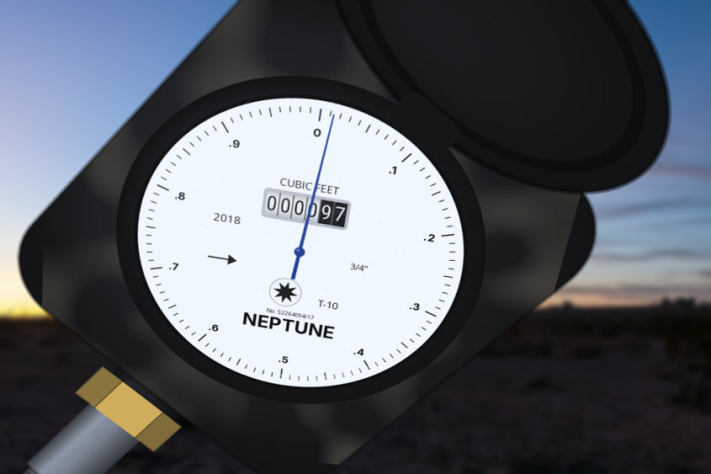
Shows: 97.01 ft³
